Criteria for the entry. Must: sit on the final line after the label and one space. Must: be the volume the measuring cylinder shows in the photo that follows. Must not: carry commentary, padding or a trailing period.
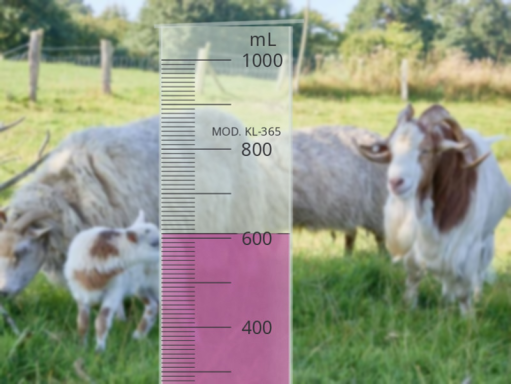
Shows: 610 mL
